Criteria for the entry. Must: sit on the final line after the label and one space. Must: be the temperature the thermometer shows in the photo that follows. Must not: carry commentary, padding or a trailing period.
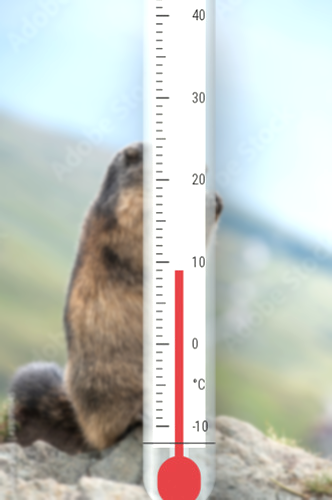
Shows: 9 °C
